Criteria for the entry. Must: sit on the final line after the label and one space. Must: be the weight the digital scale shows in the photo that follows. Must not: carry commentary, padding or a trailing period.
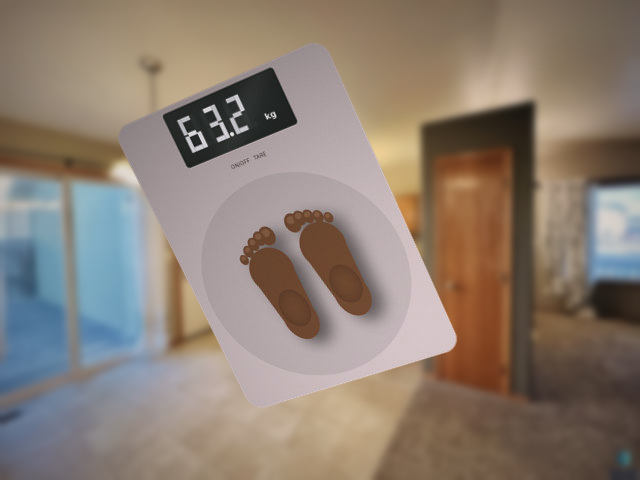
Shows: 63.2 kg
